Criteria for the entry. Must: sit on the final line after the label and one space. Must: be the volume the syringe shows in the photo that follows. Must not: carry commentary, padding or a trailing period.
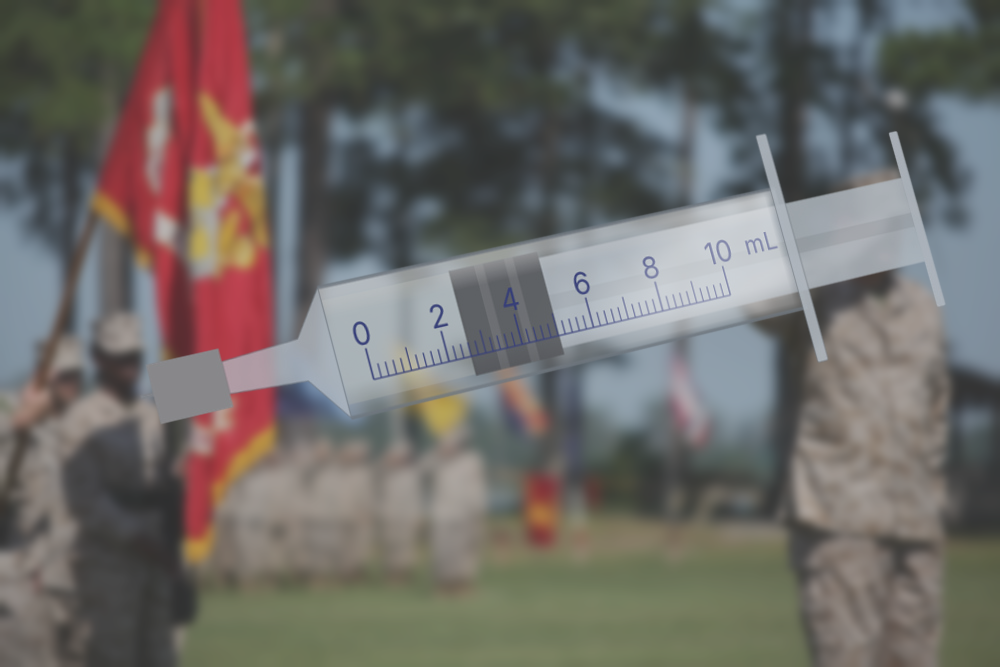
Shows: 2.6 mL
